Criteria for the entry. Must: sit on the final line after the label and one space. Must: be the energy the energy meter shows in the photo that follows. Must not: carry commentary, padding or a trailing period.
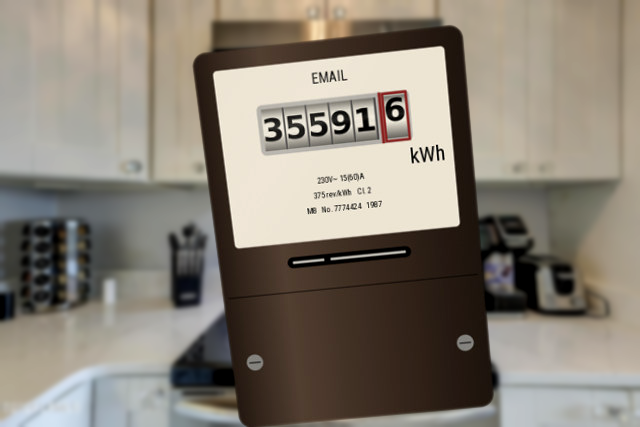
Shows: 35591.6 kWh
